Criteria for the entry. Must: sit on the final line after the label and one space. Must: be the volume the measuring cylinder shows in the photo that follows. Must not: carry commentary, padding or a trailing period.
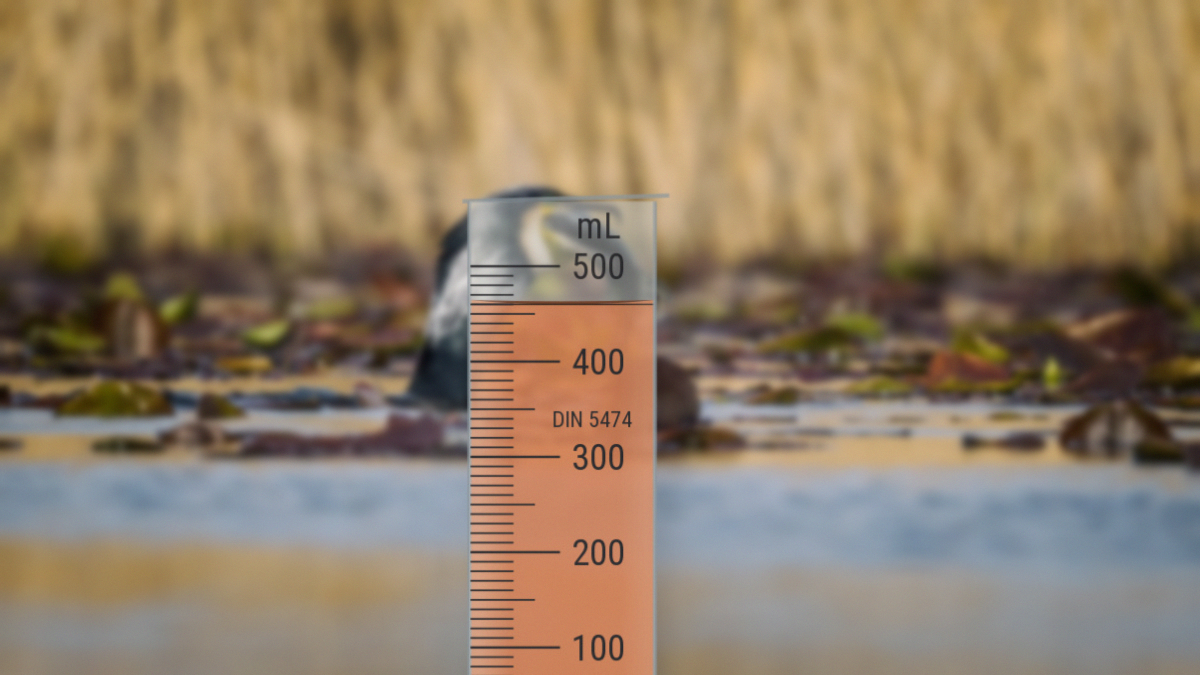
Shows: 460 mL
